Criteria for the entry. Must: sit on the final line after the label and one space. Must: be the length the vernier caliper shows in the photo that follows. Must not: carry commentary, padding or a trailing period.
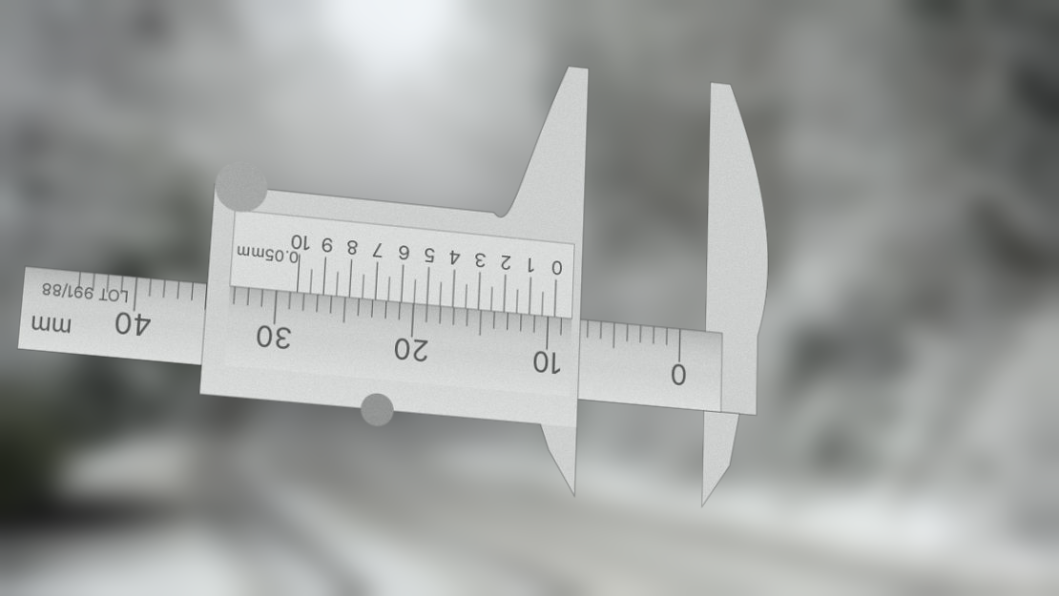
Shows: 9.5 mm
